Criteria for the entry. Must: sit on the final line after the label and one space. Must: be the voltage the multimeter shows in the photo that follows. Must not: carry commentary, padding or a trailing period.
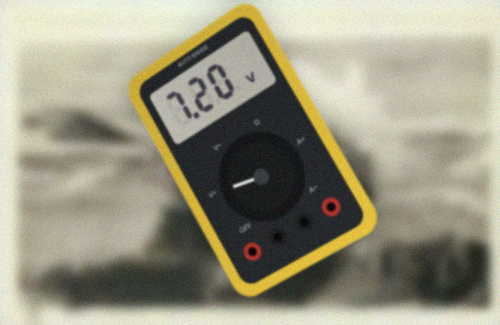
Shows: 7.20 V
